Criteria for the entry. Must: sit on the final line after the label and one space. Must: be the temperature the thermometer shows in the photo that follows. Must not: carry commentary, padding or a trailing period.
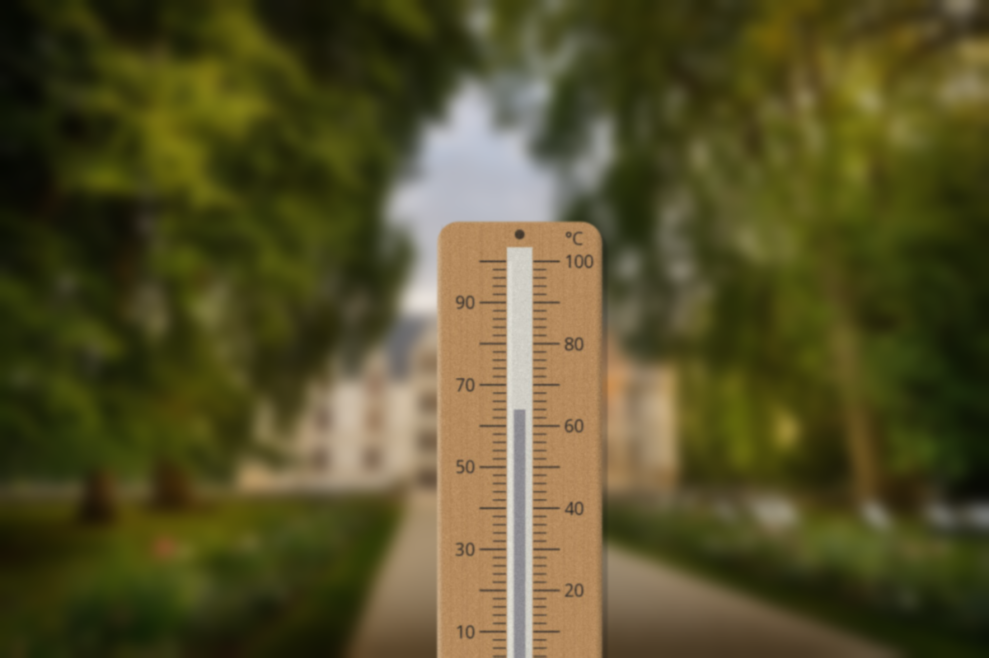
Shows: 64 °C
